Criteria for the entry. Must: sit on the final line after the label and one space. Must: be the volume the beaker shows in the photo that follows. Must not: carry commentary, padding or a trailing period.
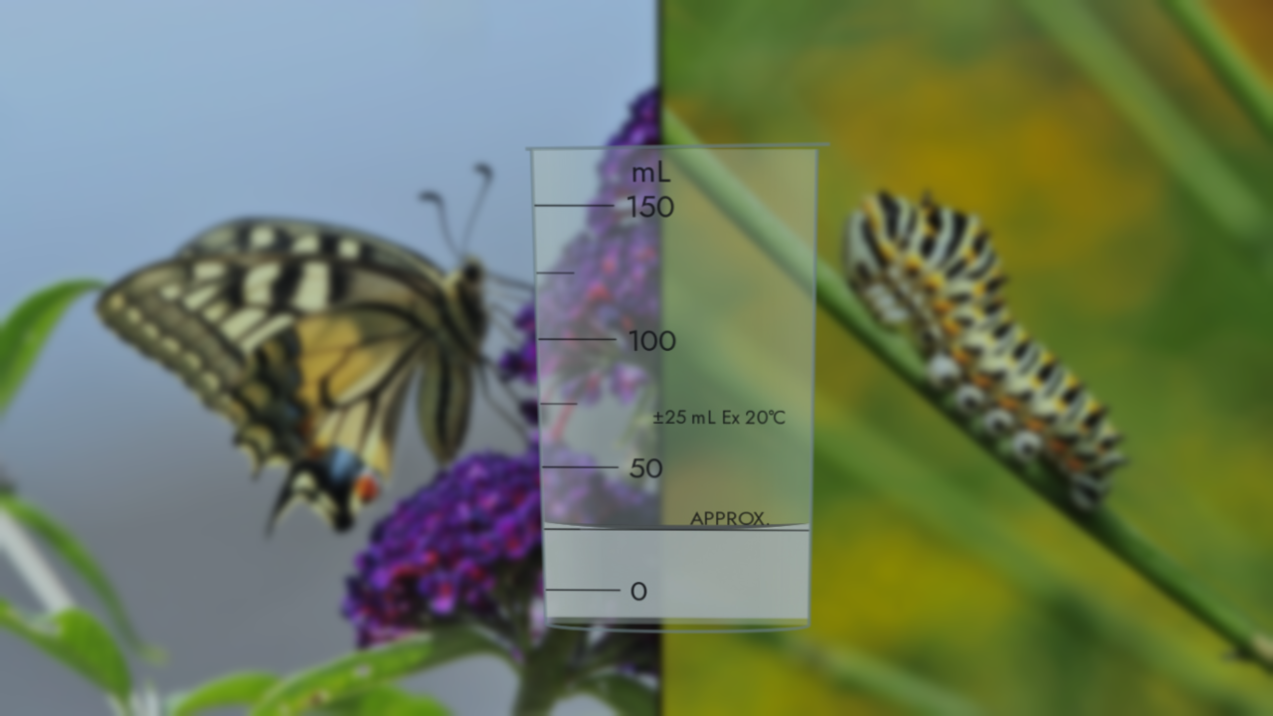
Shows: 25 mL
